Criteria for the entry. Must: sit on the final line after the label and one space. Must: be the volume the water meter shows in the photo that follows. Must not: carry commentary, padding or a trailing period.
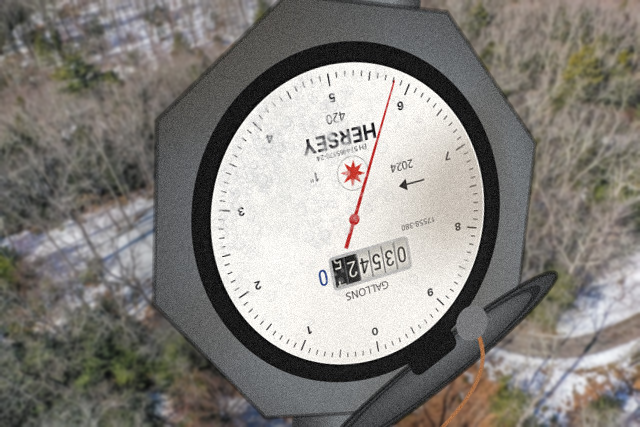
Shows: 354245.8 gal
